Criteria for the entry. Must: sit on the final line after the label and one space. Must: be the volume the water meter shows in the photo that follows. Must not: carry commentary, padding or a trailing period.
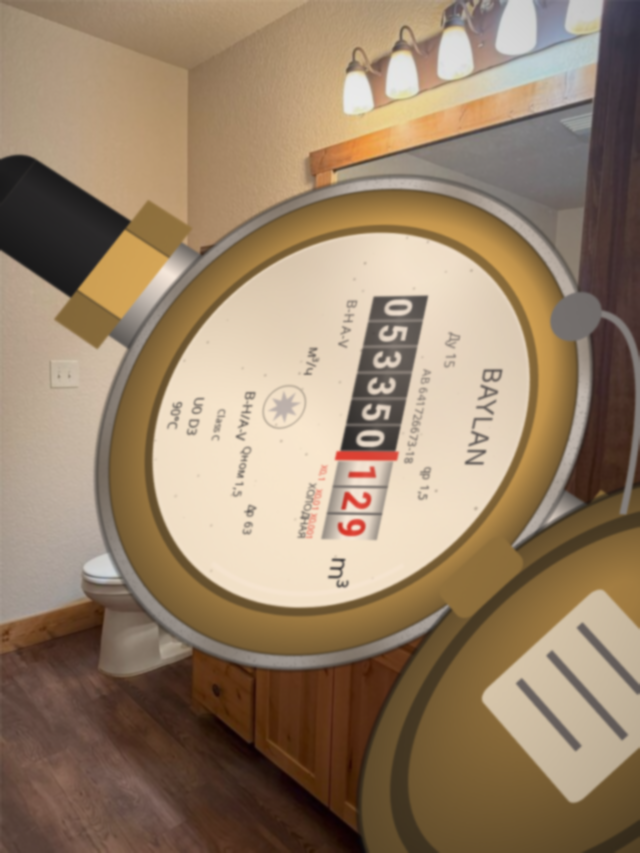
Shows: 53350.129 m³
